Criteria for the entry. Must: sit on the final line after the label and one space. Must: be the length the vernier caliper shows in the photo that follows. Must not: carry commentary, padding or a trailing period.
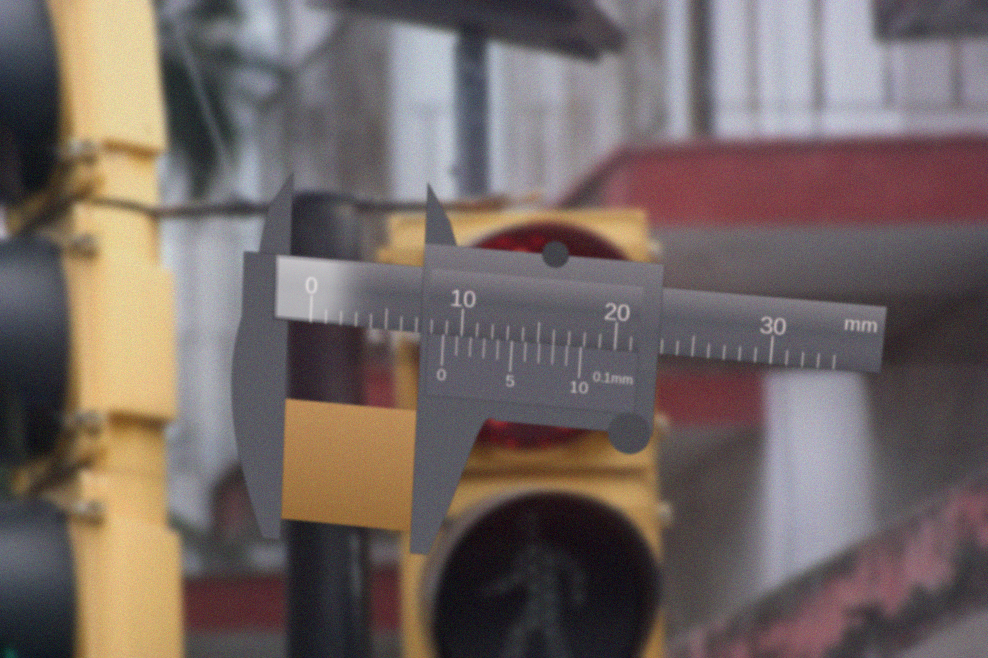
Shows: 8.8 mm
